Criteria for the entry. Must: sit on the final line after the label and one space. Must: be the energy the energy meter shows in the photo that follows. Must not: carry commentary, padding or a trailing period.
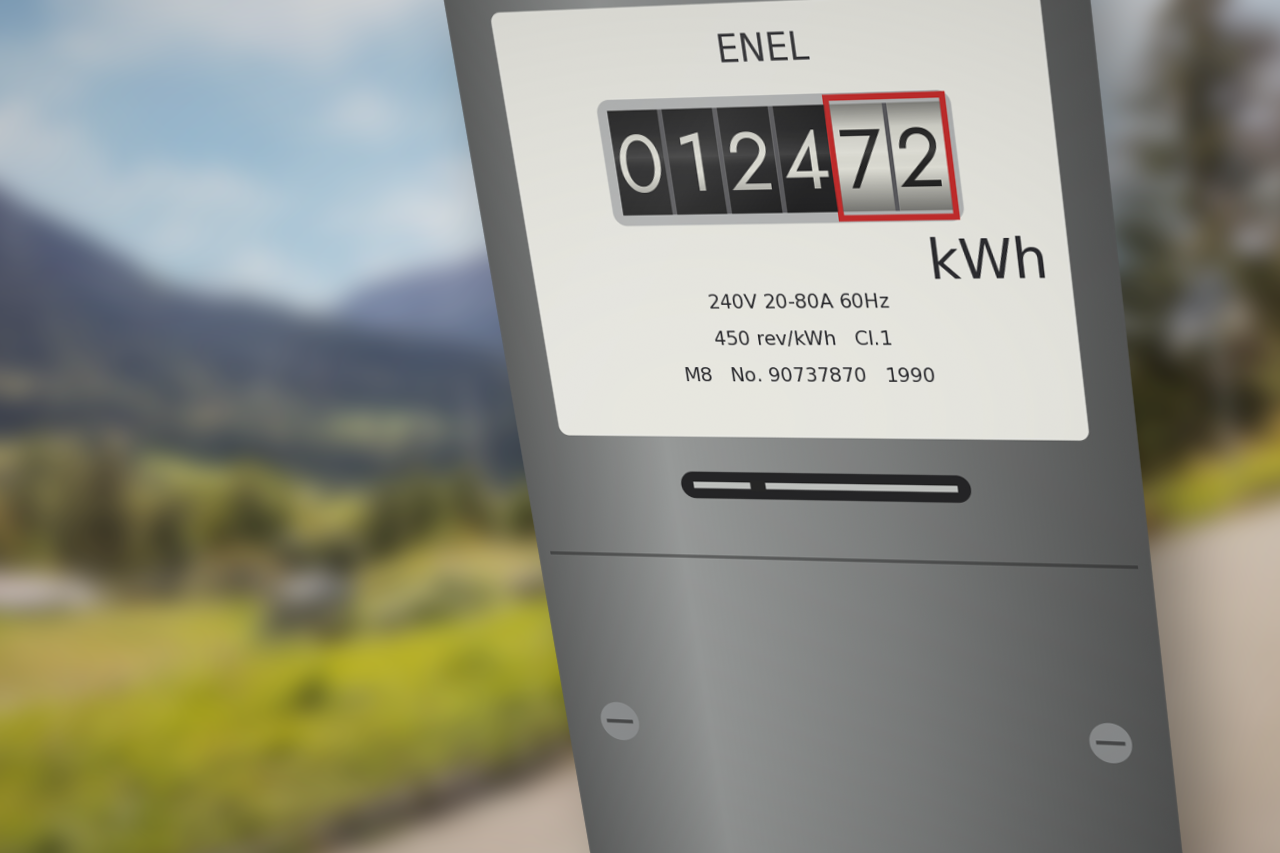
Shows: 124.72 kWh
